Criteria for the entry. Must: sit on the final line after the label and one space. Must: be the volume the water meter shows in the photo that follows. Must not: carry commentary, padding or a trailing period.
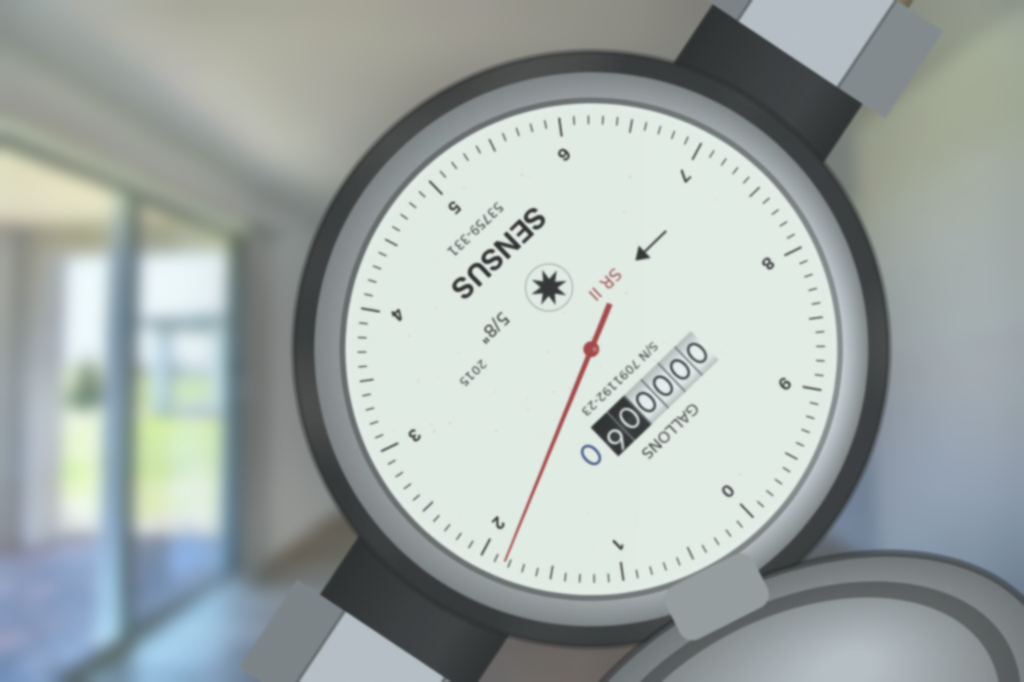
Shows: 61.8 gal
